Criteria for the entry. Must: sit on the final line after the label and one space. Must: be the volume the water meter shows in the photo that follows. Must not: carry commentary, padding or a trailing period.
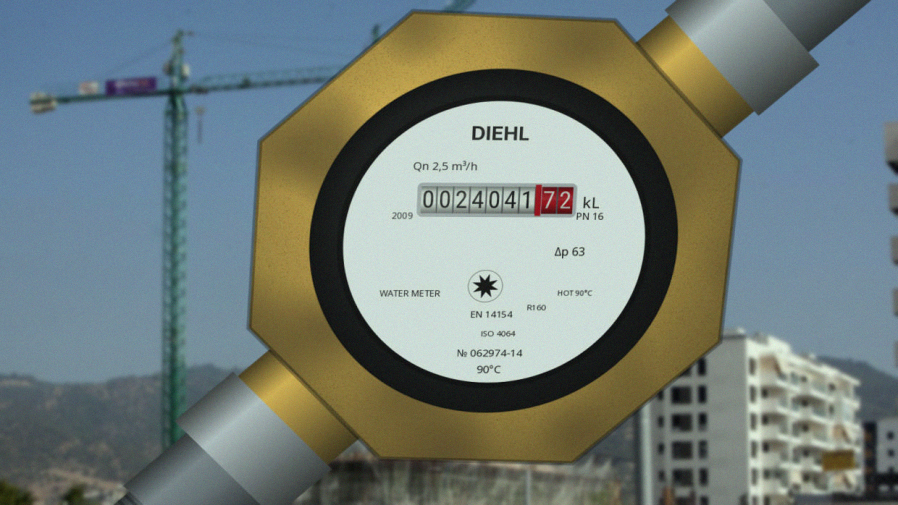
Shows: 24041.72 kL
